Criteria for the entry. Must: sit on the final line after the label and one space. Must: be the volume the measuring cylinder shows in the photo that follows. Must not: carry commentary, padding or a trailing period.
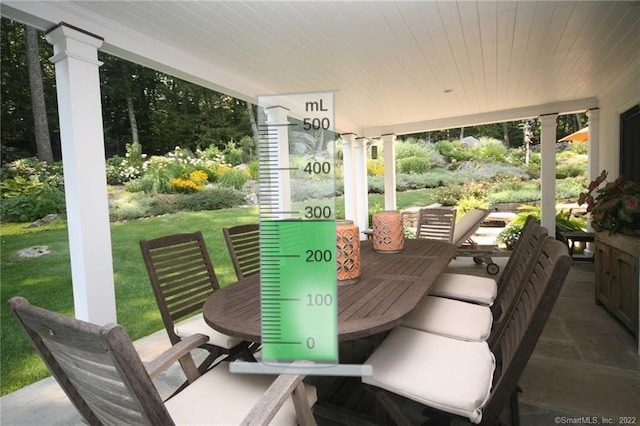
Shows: 280 mL
